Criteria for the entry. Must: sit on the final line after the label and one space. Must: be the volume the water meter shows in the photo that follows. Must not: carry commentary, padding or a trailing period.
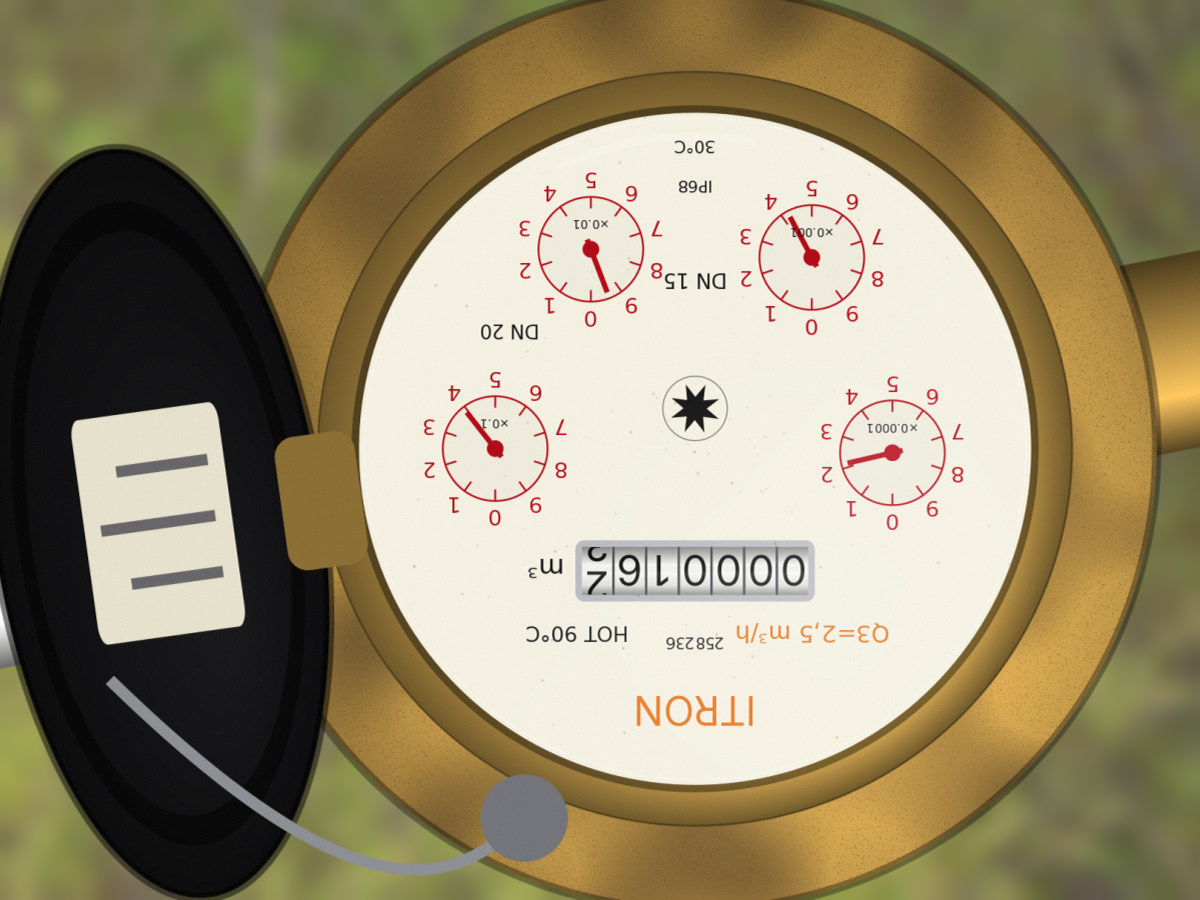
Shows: 162.3942 m³
